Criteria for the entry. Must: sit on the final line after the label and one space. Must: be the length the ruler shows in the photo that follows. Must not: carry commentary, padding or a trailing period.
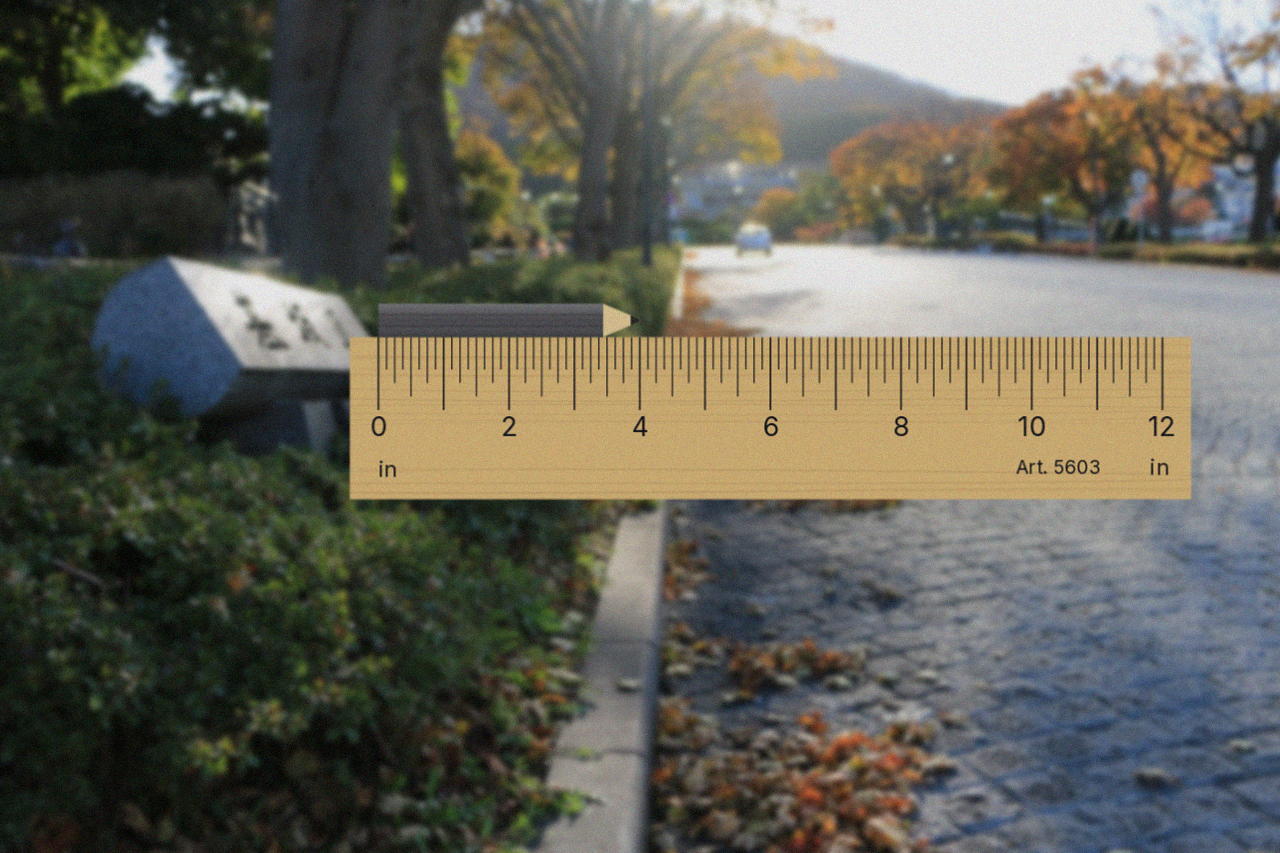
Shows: 4 in
